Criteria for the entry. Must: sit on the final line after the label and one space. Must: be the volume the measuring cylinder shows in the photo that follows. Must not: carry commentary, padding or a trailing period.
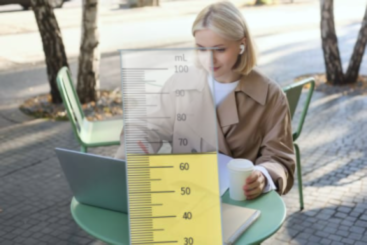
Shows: 65 mL
